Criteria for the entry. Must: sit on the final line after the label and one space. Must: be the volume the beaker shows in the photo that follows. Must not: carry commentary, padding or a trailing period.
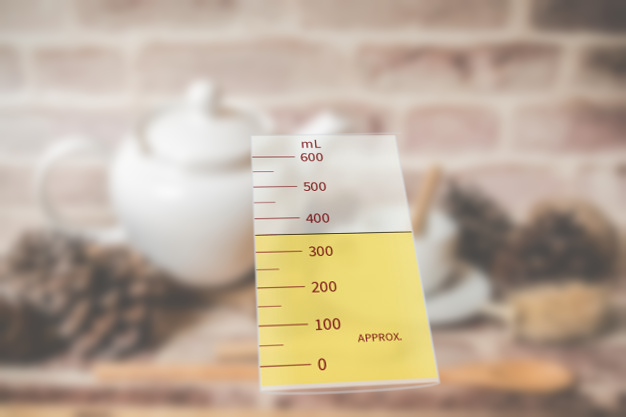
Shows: 350 mL
